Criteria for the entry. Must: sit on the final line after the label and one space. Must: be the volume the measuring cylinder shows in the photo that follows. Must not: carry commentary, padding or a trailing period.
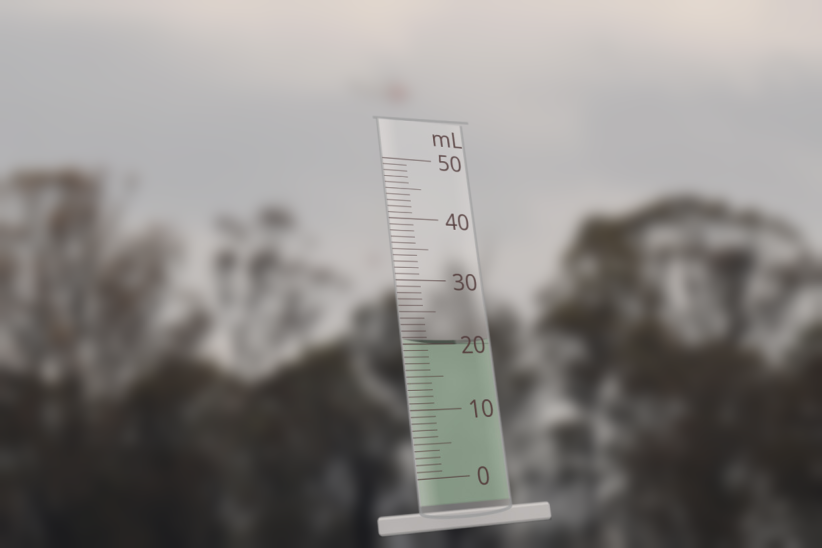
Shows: 20 mL
